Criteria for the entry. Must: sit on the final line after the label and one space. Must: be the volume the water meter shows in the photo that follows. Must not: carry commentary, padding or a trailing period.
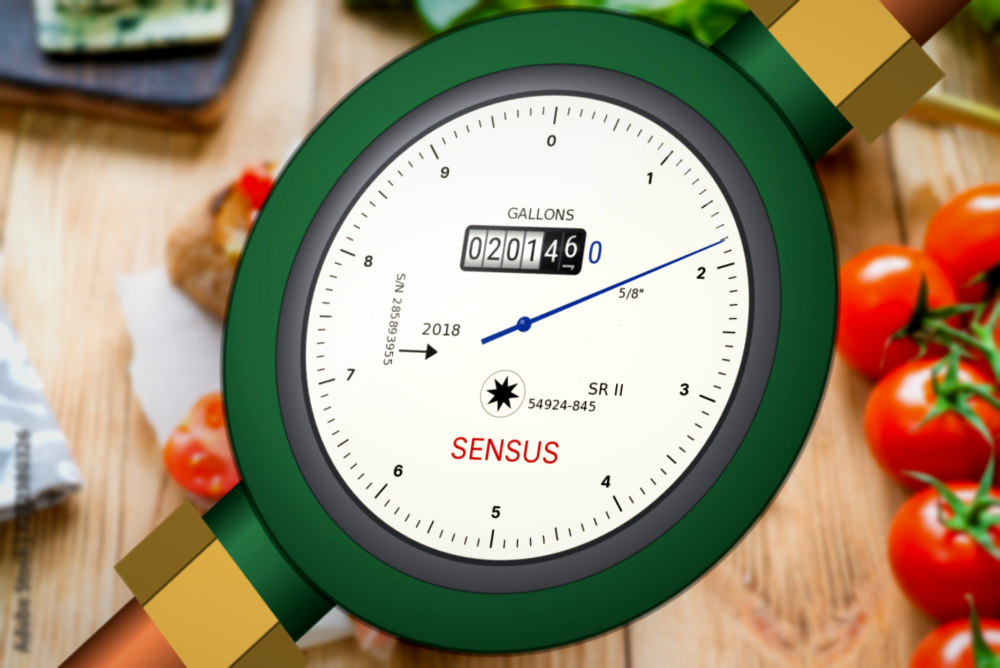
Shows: 201461.8 gal
